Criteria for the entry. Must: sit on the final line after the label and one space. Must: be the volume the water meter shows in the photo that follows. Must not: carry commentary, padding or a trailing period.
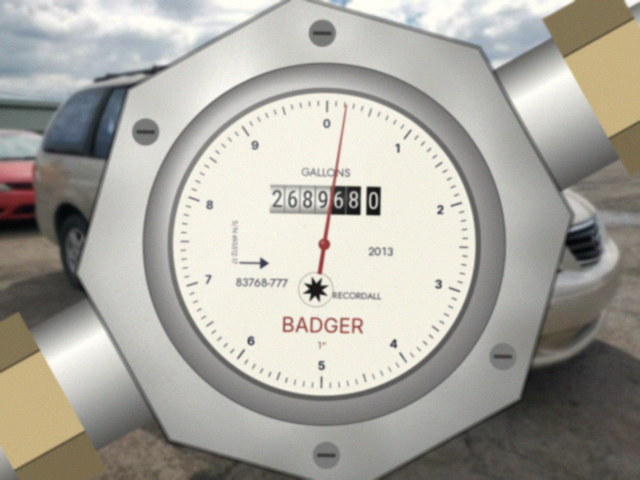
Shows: 2689680.2 gal
